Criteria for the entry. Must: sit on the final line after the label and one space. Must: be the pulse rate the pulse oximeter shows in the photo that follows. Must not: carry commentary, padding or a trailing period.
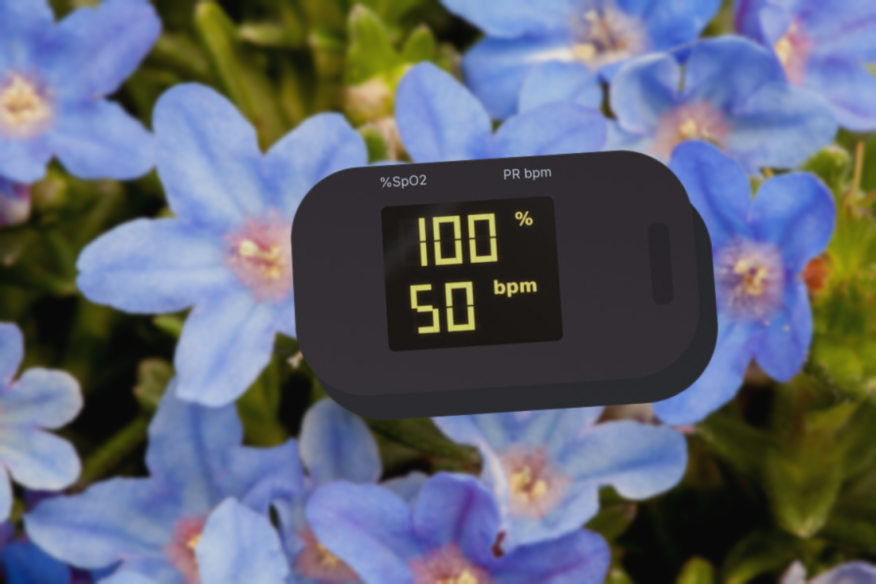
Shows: 50 bpm
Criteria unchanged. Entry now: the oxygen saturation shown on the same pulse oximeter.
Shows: 100 %
